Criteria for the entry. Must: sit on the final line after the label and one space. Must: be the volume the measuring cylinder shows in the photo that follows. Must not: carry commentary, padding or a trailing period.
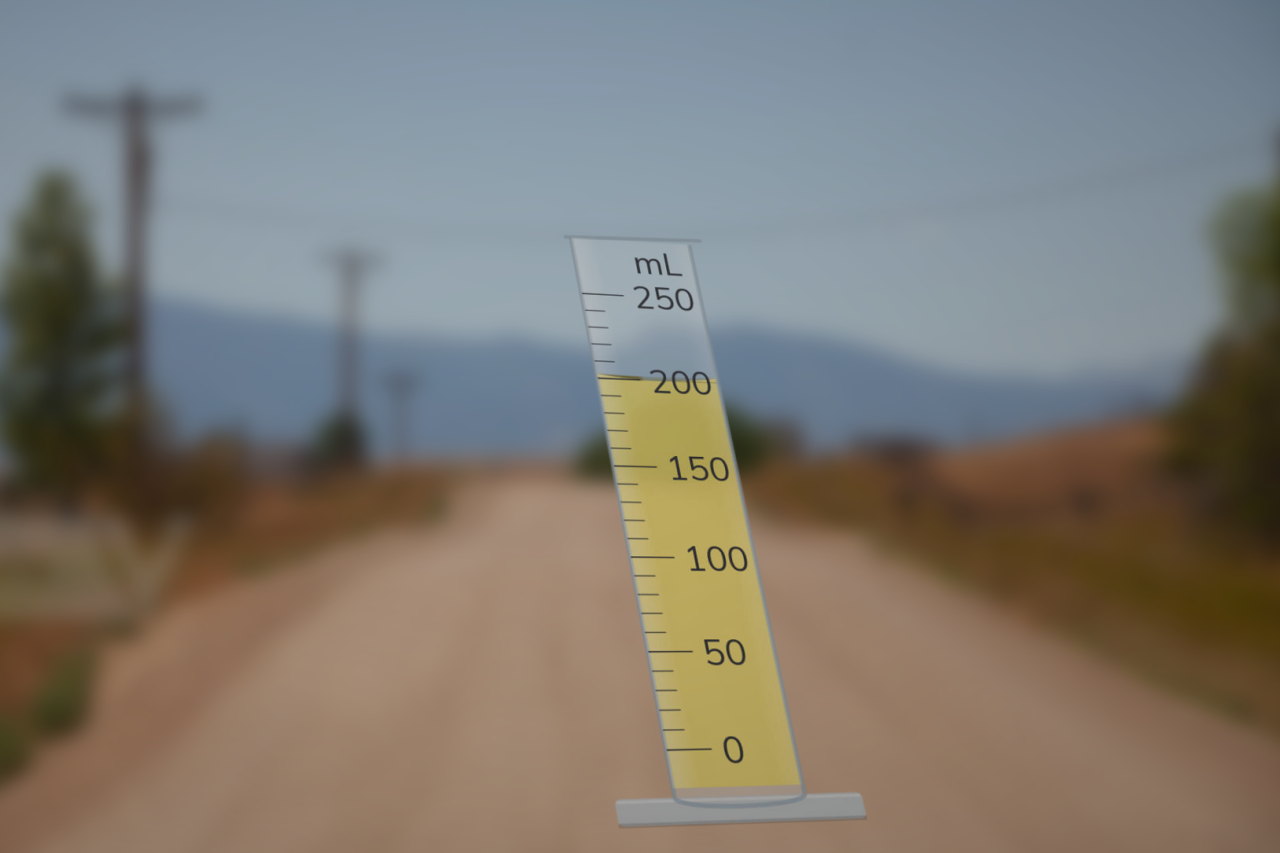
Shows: 200 mL
